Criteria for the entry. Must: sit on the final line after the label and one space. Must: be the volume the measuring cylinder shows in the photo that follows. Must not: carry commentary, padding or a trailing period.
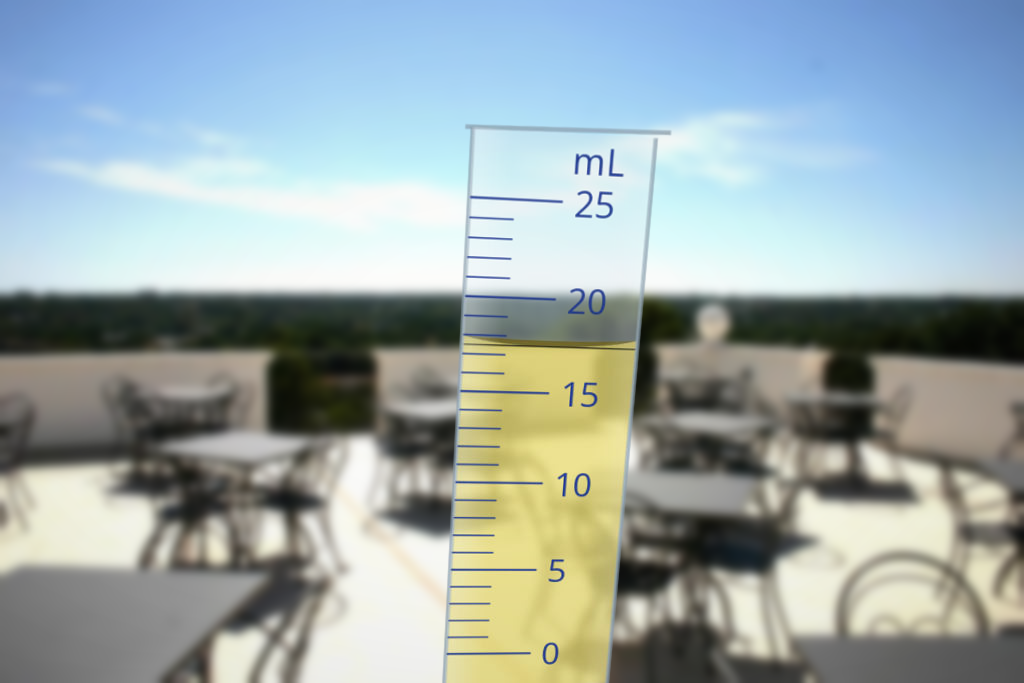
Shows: 17.5 mL
